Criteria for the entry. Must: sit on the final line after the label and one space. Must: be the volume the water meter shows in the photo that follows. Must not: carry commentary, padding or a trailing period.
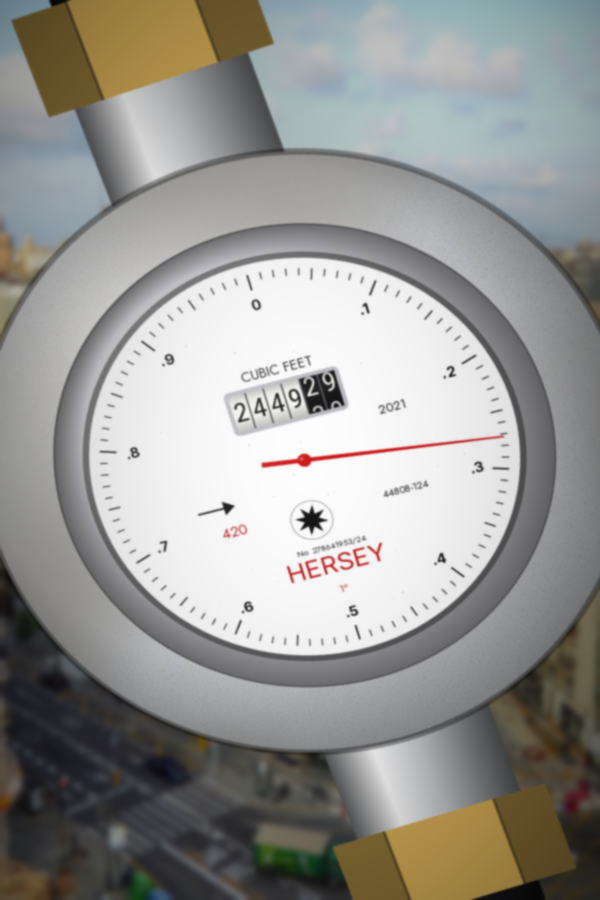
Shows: 244929.27 ft³
